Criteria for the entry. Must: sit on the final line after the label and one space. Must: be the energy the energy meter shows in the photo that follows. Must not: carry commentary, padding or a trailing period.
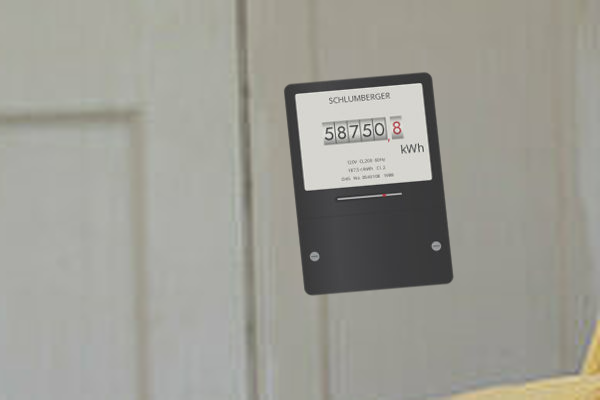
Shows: 58750.8 kWh
